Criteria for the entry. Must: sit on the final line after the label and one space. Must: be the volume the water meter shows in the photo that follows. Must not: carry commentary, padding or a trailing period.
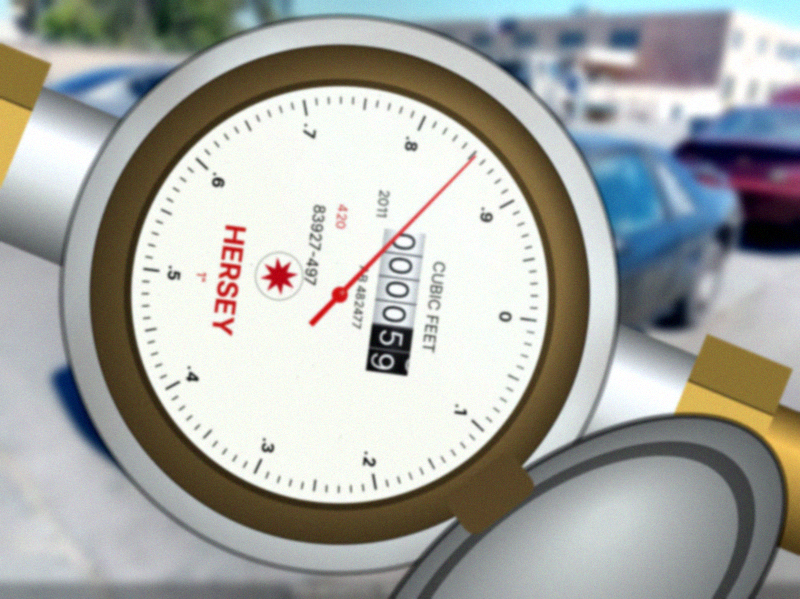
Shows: 58.85 ft³
